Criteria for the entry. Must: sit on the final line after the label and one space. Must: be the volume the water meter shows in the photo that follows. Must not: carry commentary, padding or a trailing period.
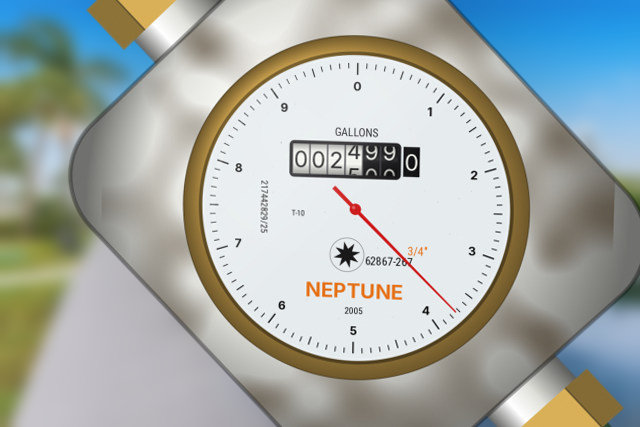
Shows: 24993.7 gal
